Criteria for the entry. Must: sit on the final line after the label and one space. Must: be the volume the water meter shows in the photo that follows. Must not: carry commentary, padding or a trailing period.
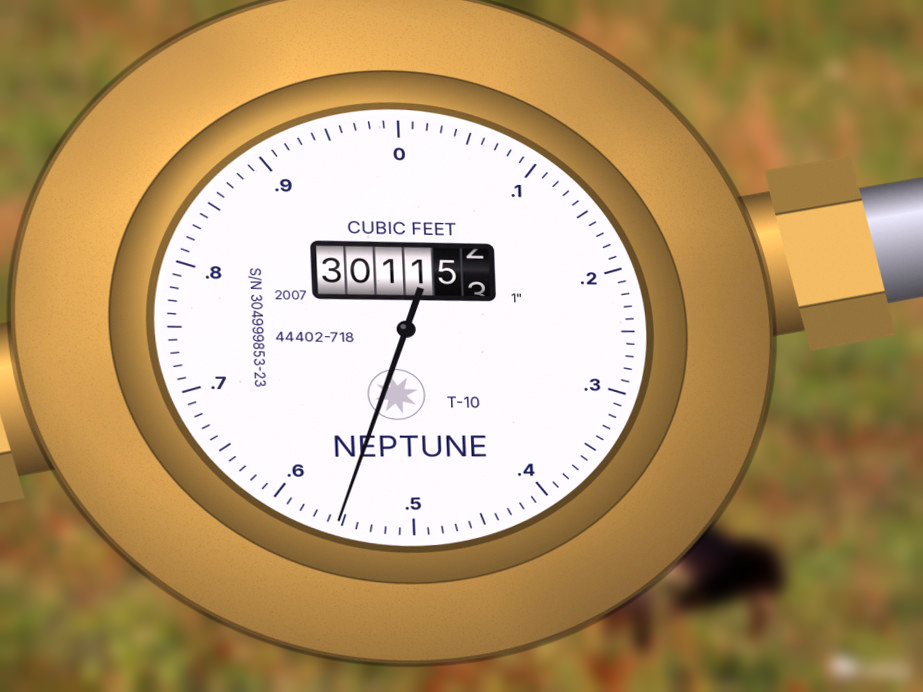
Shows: 301152.55 ft³
